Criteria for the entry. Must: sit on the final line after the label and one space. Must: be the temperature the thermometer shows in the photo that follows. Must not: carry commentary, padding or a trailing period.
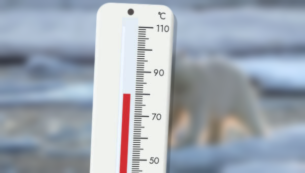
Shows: 80 °C
